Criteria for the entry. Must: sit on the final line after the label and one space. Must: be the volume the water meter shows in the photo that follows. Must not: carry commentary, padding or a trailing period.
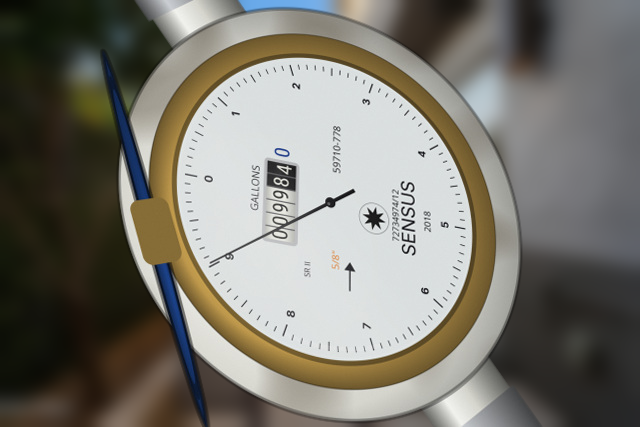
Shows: 99839.0 gal
